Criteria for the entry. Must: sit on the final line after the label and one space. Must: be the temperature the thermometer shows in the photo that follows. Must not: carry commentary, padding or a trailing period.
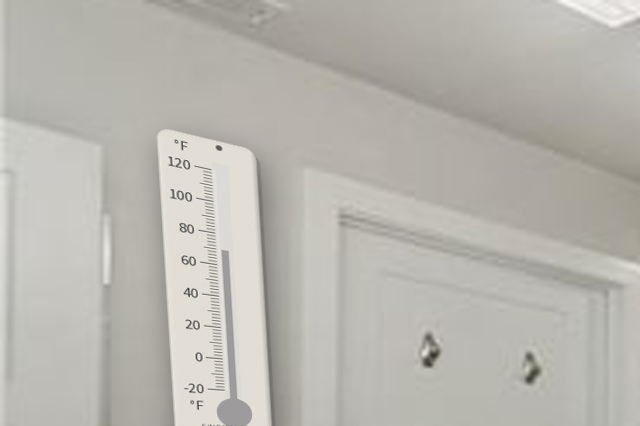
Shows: 70 °F
